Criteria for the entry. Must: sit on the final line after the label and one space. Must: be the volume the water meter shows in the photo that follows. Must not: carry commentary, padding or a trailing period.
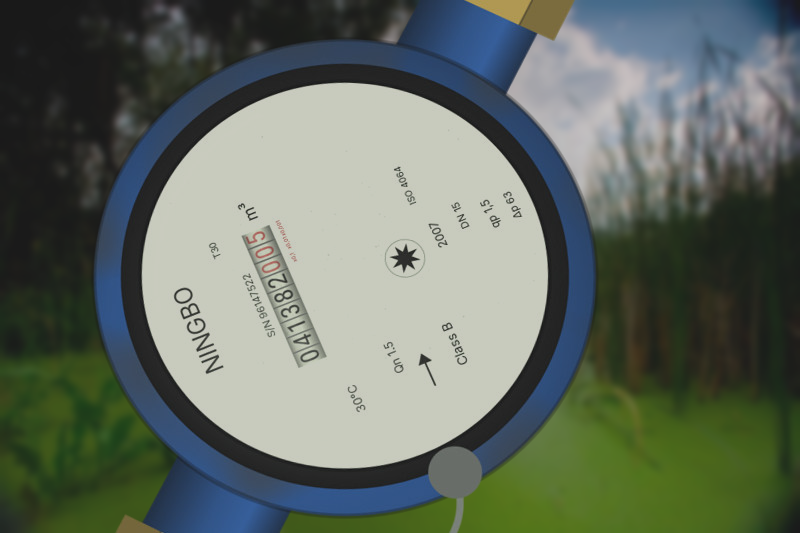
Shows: 41382.005 m³
